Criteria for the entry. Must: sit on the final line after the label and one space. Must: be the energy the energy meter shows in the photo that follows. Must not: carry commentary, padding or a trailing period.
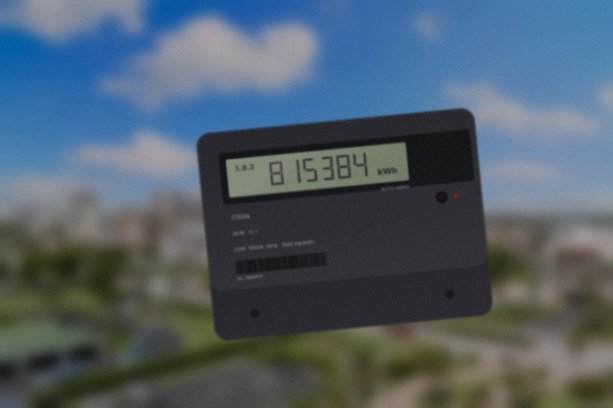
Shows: 815384 kWh
